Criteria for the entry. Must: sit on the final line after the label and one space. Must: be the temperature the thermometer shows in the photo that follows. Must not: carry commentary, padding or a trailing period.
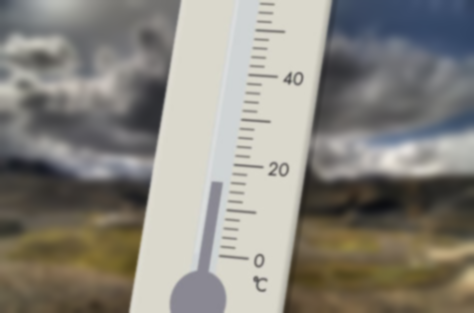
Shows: 16 °C
